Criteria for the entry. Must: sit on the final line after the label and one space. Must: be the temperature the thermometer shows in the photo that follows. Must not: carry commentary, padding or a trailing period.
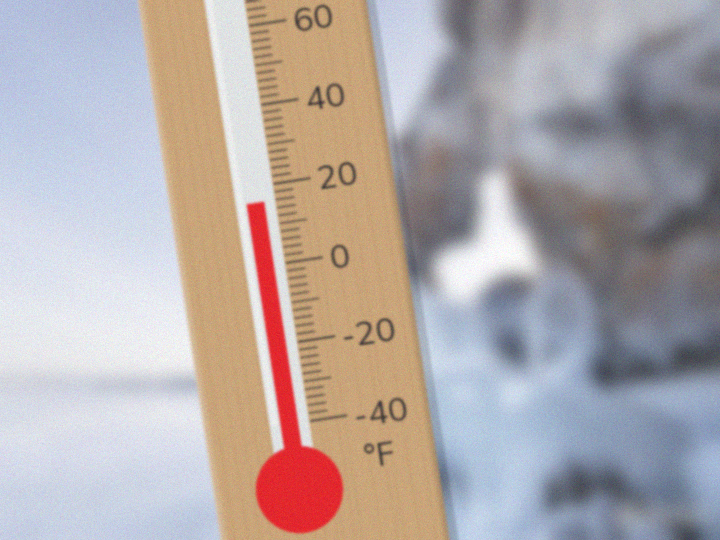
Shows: 16 °F
